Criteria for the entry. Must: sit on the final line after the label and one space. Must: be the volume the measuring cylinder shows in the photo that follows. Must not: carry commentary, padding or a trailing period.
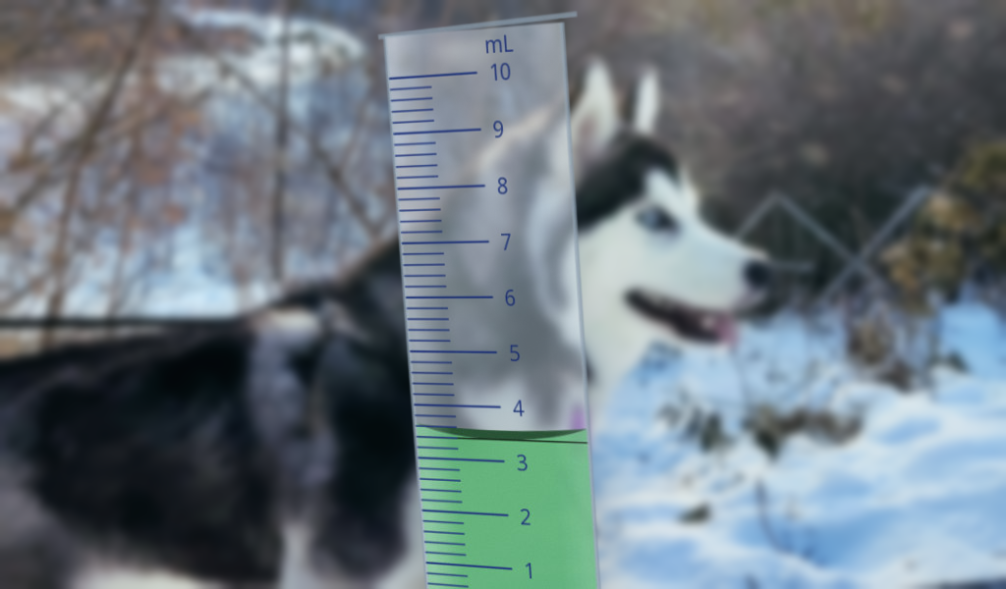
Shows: 3.4 mL
